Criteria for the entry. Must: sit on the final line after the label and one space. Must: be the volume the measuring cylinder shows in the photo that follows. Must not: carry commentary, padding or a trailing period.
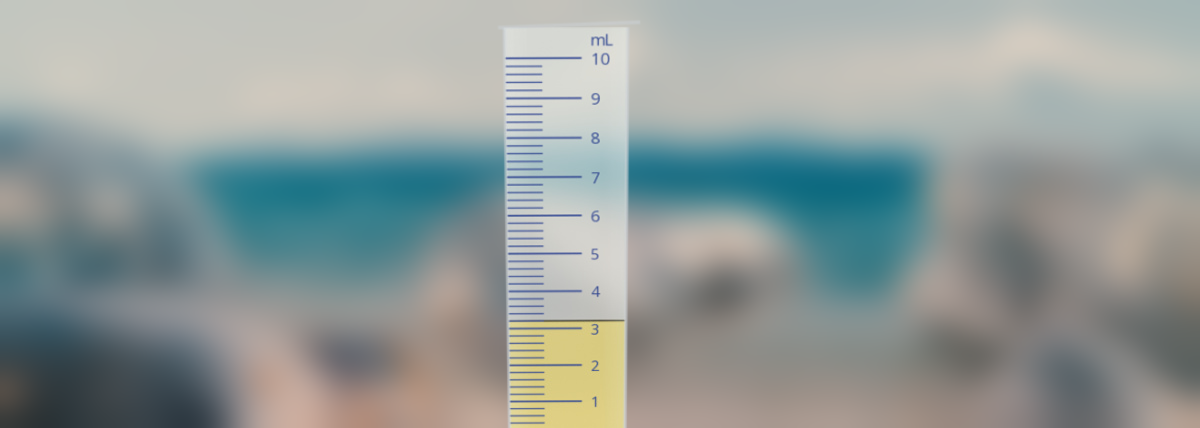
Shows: 3.2 mL
